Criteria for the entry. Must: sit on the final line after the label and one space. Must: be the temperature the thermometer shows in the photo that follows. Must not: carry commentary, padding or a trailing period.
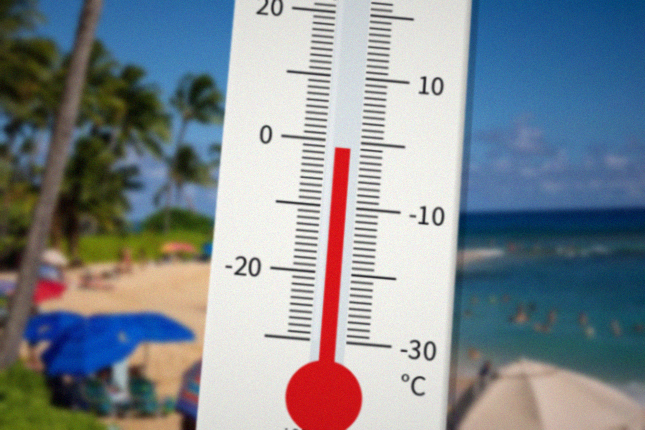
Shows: -1 °C
